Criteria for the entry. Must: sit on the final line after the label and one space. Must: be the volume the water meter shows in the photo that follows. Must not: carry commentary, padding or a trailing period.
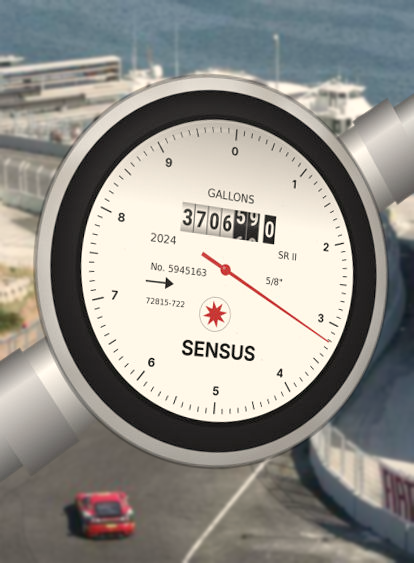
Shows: 3706593.2 gal
